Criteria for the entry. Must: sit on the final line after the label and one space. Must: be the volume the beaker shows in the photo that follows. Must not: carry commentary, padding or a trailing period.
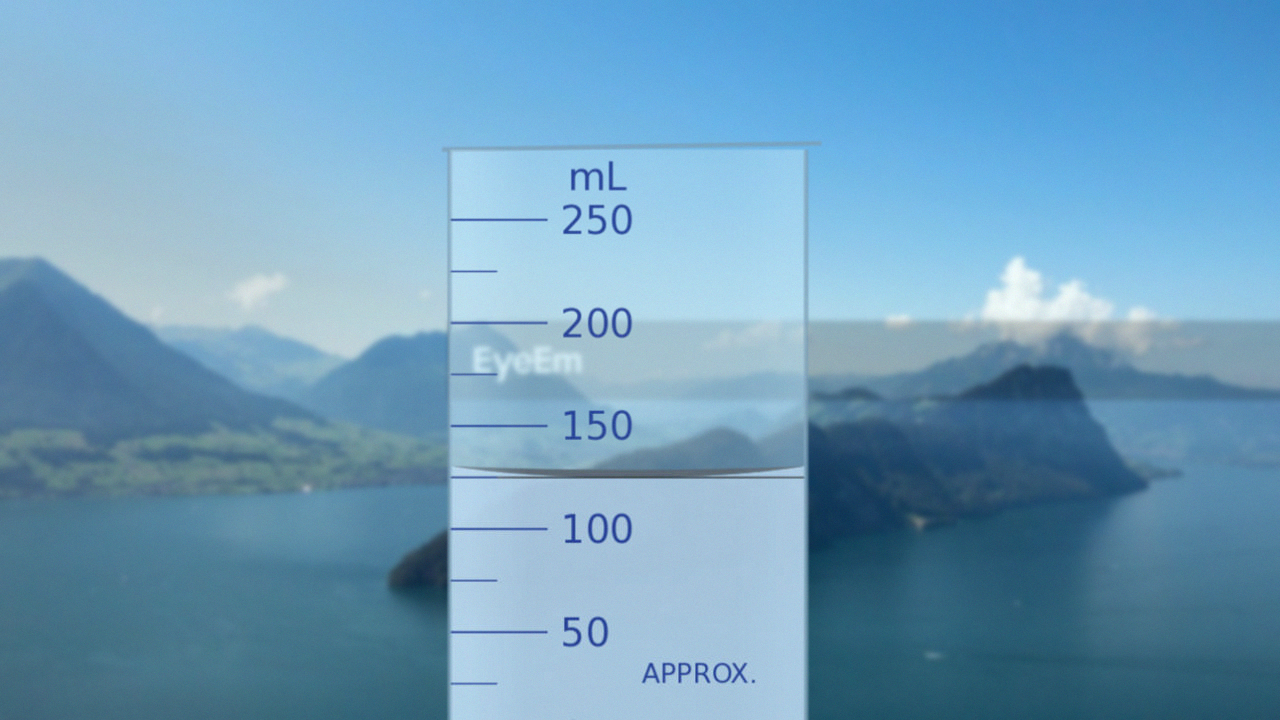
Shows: 125 mL
